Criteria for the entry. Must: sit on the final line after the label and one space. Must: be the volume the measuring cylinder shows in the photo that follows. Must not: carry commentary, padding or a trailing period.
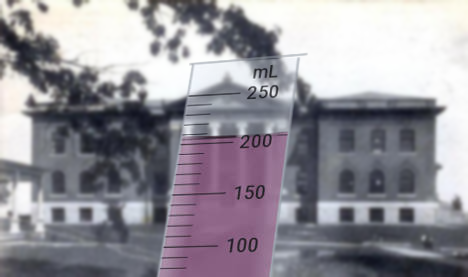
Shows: 205 mL
